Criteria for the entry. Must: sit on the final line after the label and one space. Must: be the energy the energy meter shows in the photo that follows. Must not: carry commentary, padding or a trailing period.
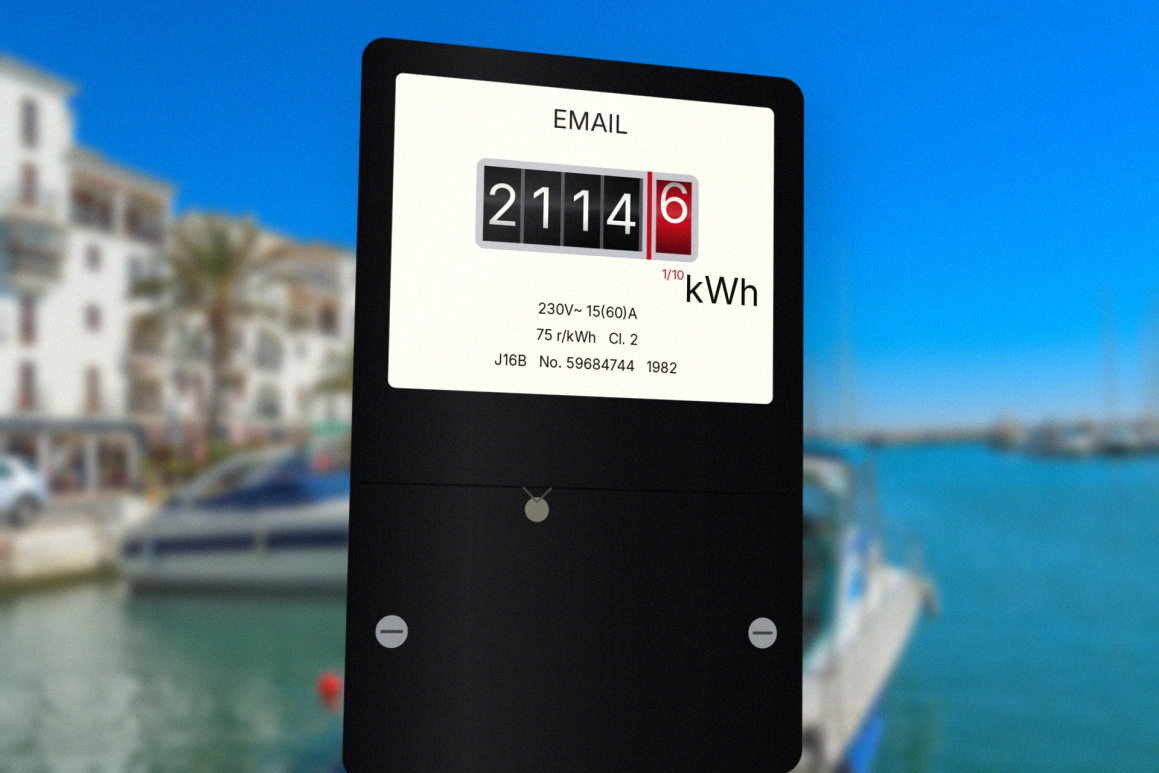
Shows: 2114.6 kWh
